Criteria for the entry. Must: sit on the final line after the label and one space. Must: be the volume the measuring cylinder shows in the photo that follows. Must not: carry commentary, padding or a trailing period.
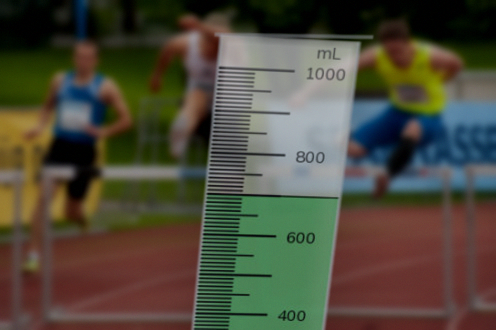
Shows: 700 mL
